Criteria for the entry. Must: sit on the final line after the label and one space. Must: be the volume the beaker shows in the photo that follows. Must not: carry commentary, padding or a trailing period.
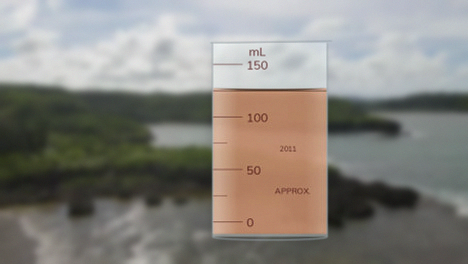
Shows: 125 mL
